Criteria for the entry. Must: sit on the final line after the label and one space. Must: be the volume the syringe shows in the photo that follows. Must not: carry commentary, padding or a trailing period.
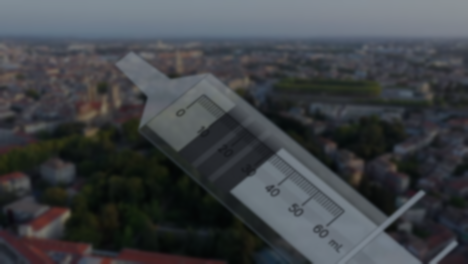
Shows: 10 mL
